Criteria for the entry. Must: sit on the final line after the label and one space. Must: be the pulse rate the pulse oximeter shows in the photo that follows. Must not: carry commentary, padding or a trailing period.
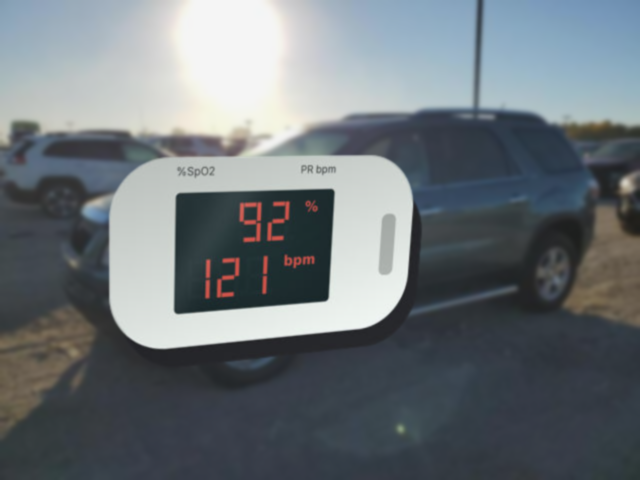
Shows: 121 bpm
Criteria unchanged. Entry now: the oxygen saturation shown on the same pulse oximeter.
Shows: 92 %
